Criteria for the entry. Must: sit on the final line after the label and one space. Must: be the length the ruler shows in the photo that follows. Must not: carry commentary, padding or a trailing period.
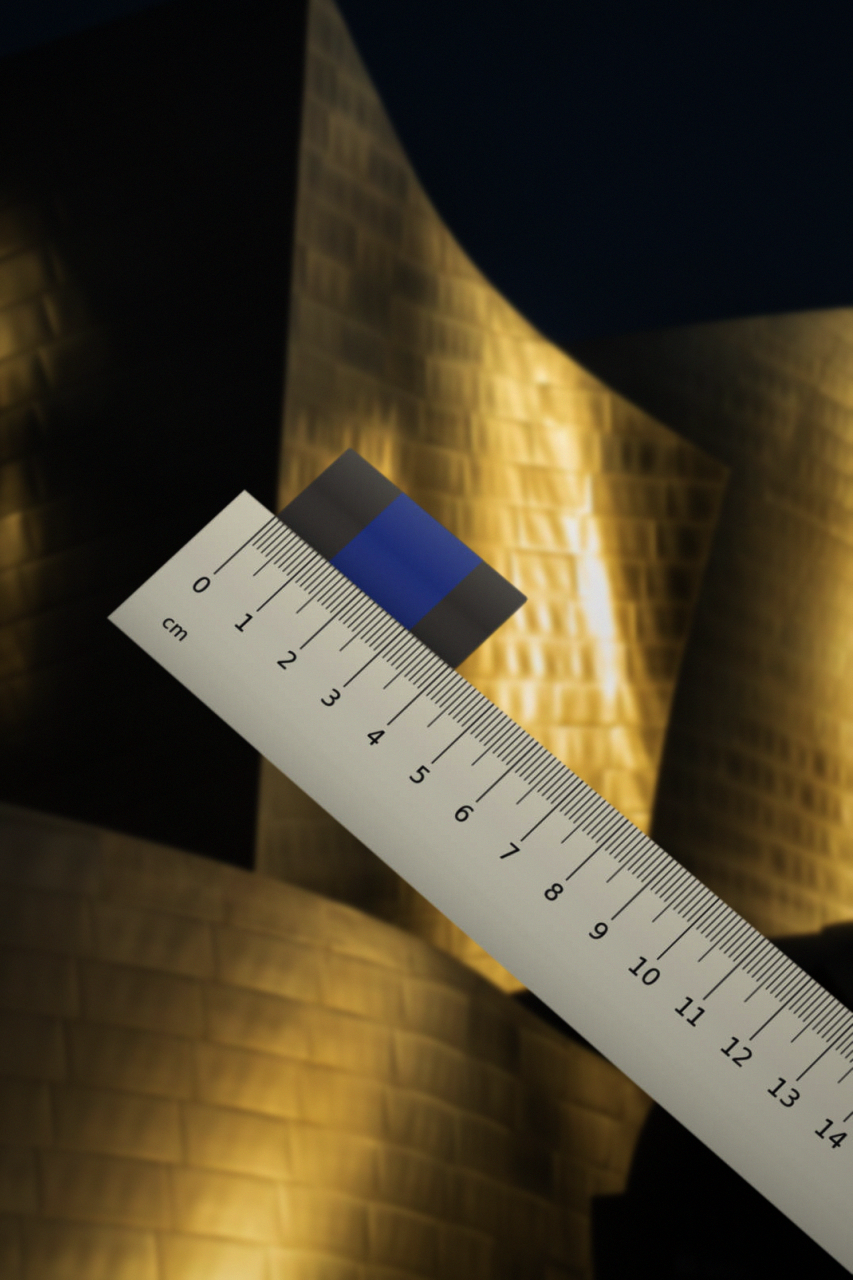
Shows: 4.1 cm
